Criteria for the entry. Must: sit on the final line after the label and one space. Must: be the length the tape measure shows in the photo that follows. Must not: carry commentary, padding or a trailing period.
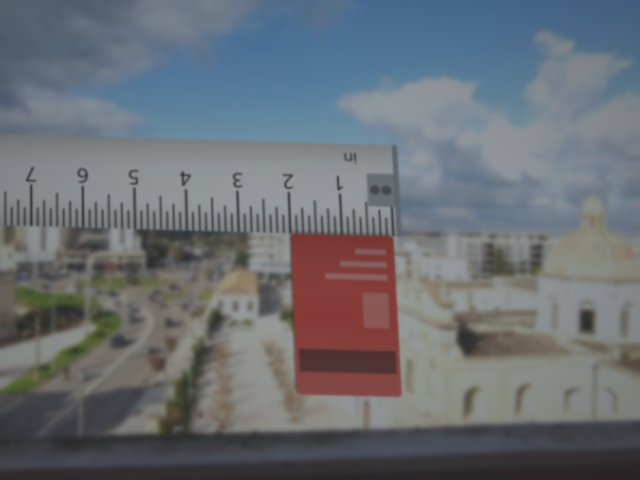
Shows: 2 in
